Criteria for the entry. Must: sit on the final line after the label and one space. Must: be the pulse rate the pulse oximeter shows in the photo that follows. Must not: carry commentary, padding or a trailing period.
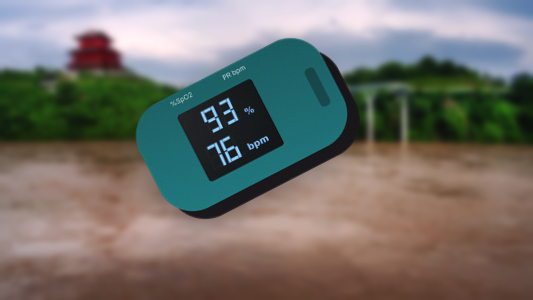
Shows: 76 bpm
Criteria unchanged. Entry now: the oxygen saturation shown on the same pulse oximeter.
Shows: 93 %
